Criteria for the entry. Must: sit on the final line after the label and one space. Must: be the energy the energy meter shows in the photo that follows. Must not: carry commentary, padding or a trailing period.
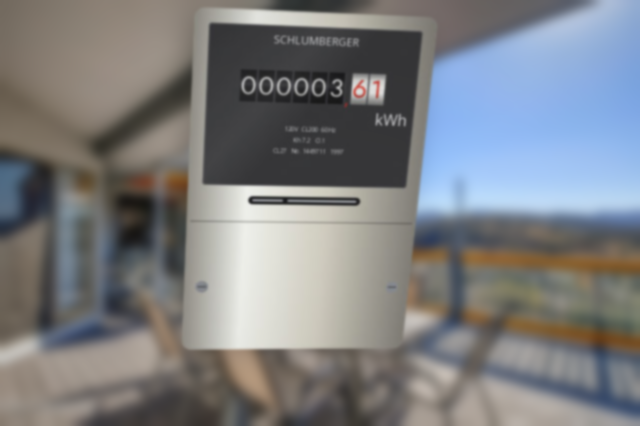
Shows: 3.61 kWh
